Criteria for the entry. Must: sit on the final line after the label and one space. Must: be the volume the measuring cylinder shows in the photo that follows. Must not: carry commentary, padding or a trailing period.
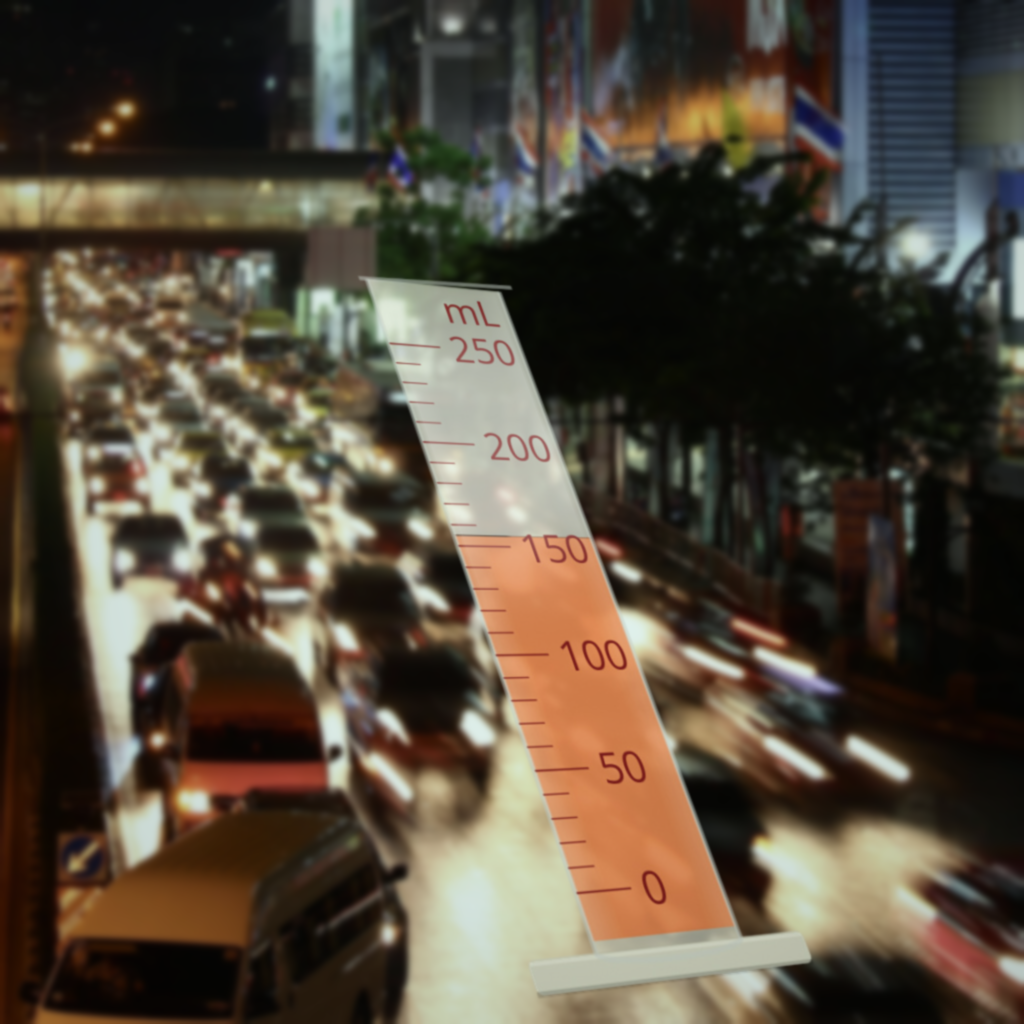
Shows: 155 mL
